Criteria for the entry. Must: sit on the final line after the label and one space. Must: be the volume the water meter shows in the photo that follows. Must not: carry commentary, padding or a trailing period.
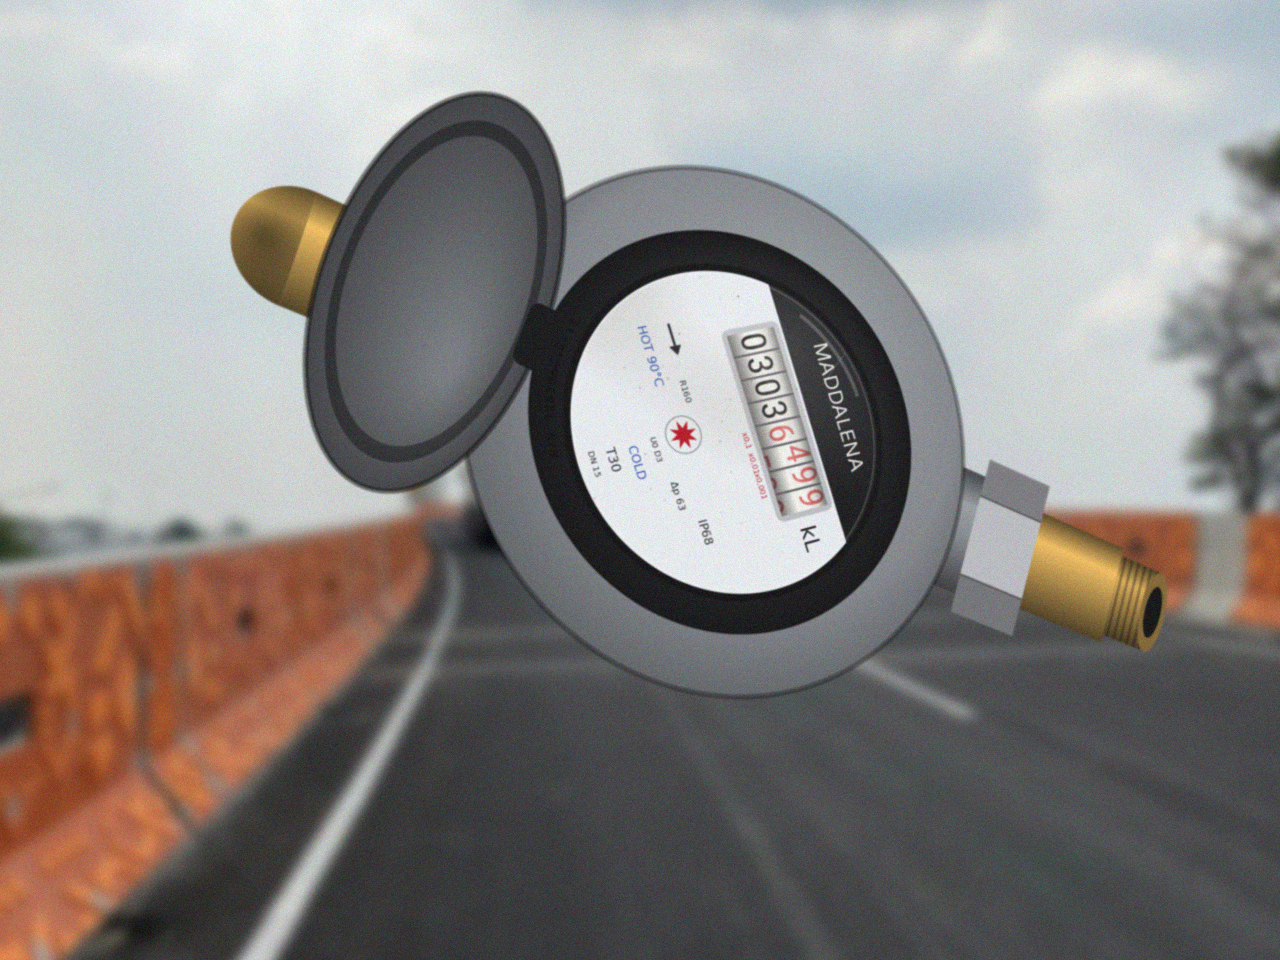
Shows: 303.6499 kL
